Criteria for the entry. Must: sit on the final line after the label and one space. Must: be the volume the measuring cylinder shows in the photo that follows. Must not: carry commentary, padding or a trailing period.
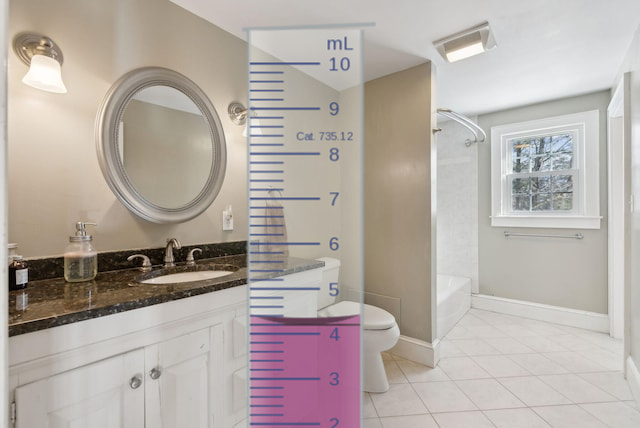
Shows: 4.2 mL
